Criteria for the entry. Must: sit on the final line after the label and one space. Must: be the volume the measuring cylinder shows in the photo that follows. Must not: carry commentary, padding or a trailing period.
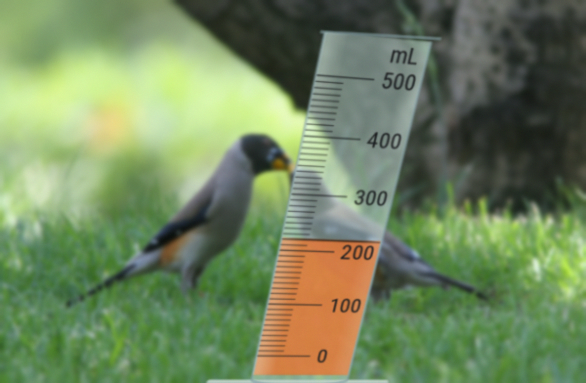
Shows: 220 mL
